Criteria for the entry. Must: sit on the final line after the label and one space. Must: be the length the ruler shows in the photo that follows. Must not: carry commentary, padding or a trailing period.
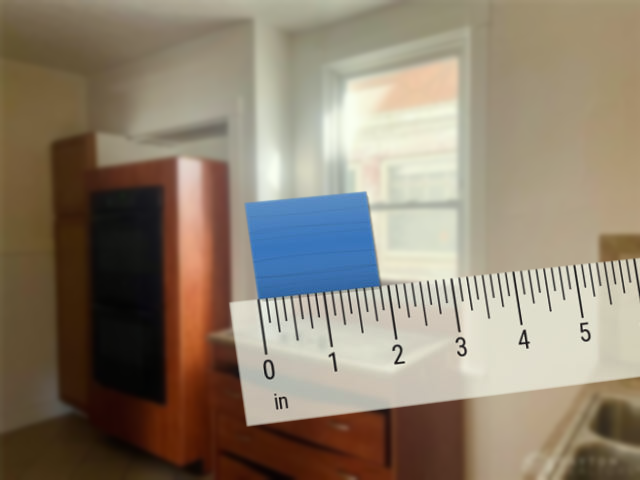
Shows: 1.875 in
